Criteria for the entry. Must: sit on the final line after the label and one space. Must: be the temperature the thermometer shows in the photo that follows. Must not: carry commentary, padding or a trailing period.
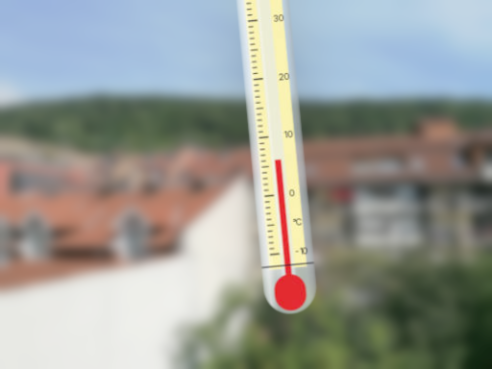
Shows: 6 °C
